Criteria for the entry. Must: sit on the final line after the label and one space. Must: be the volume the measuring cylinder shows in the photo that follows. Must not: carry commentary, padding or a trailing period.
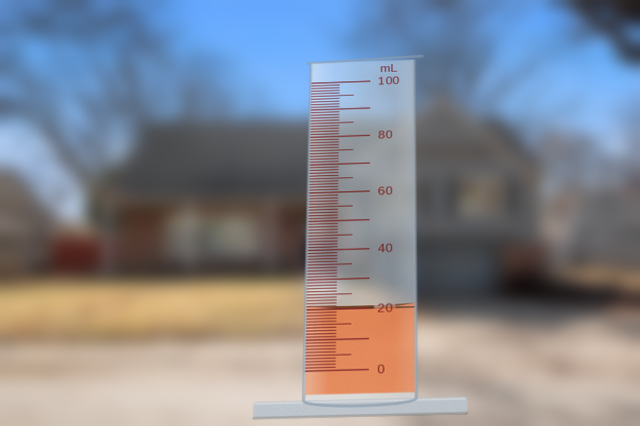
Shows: 20 mL
